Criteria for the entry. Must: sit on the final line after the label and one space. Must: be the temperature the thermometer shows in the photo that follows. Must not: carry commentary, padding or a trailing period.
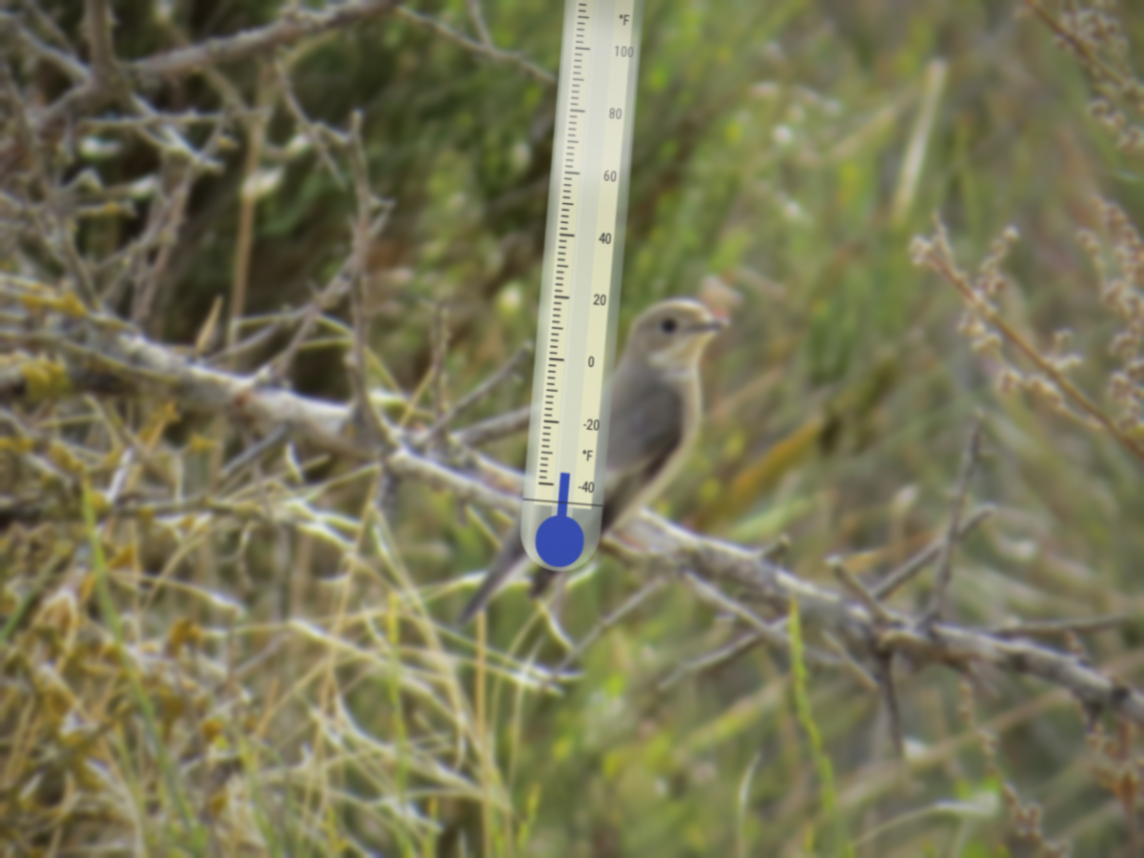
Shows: -36 °F
